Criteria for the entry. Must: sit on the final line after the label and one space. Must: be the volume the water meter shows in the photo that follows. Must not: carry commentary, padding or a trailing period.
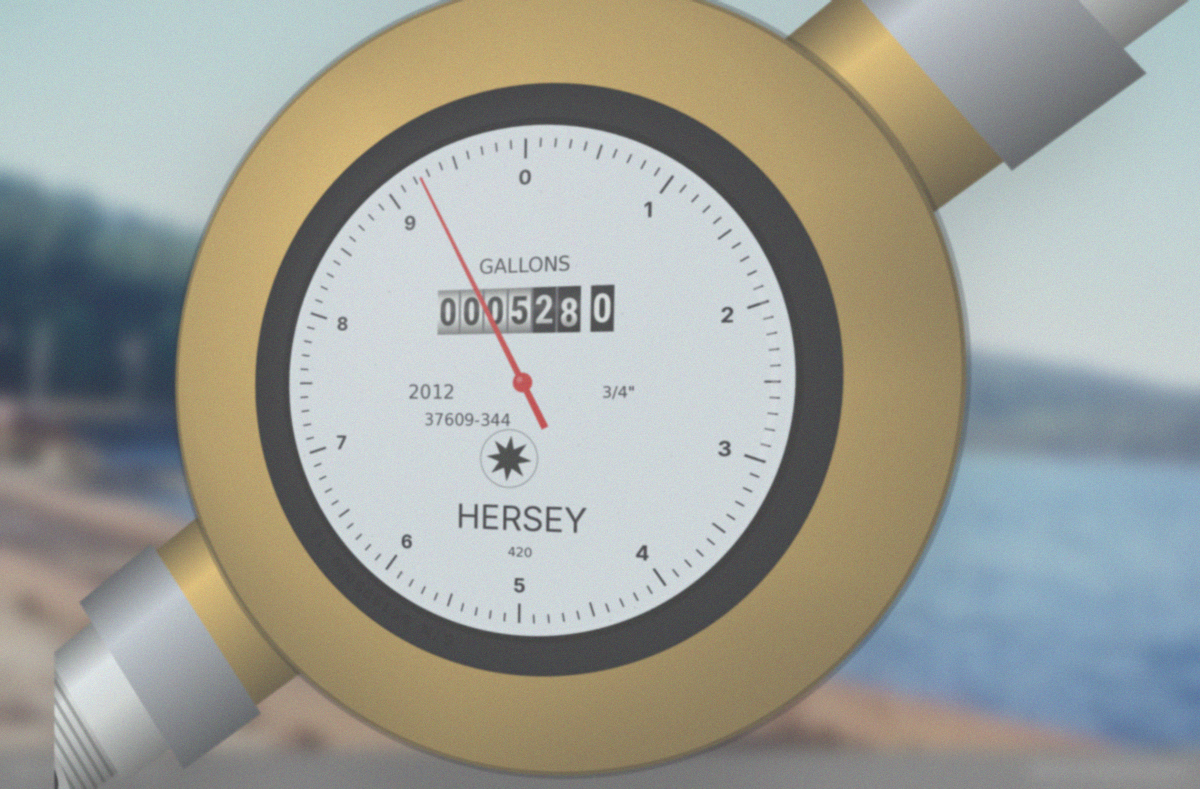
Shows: 5279.2 gal
